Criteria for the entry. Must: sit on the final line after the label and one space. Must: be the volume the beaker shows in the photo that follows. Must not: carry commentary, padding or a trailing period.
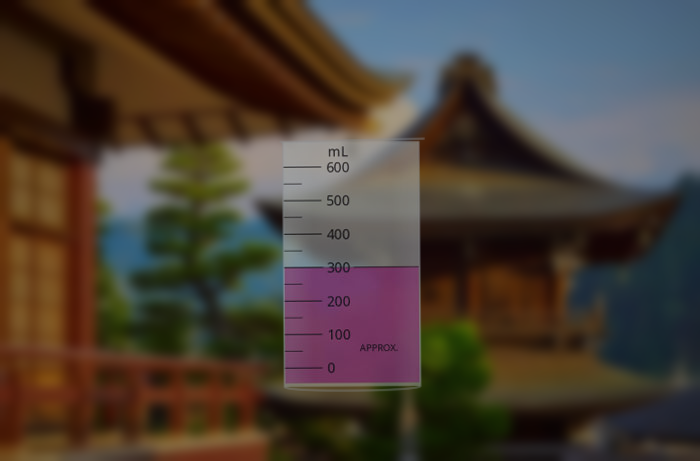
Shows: 300 mL
